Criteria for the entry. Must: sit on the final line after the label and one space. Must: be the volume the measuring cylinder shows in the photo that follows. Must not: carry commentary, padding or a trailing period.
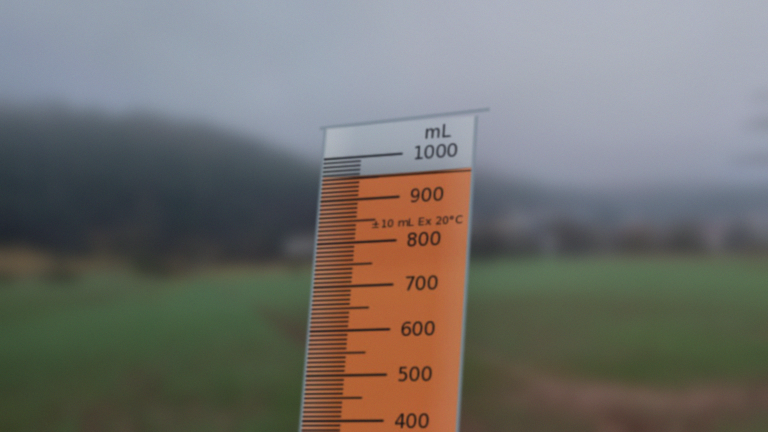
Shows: 950 mL
